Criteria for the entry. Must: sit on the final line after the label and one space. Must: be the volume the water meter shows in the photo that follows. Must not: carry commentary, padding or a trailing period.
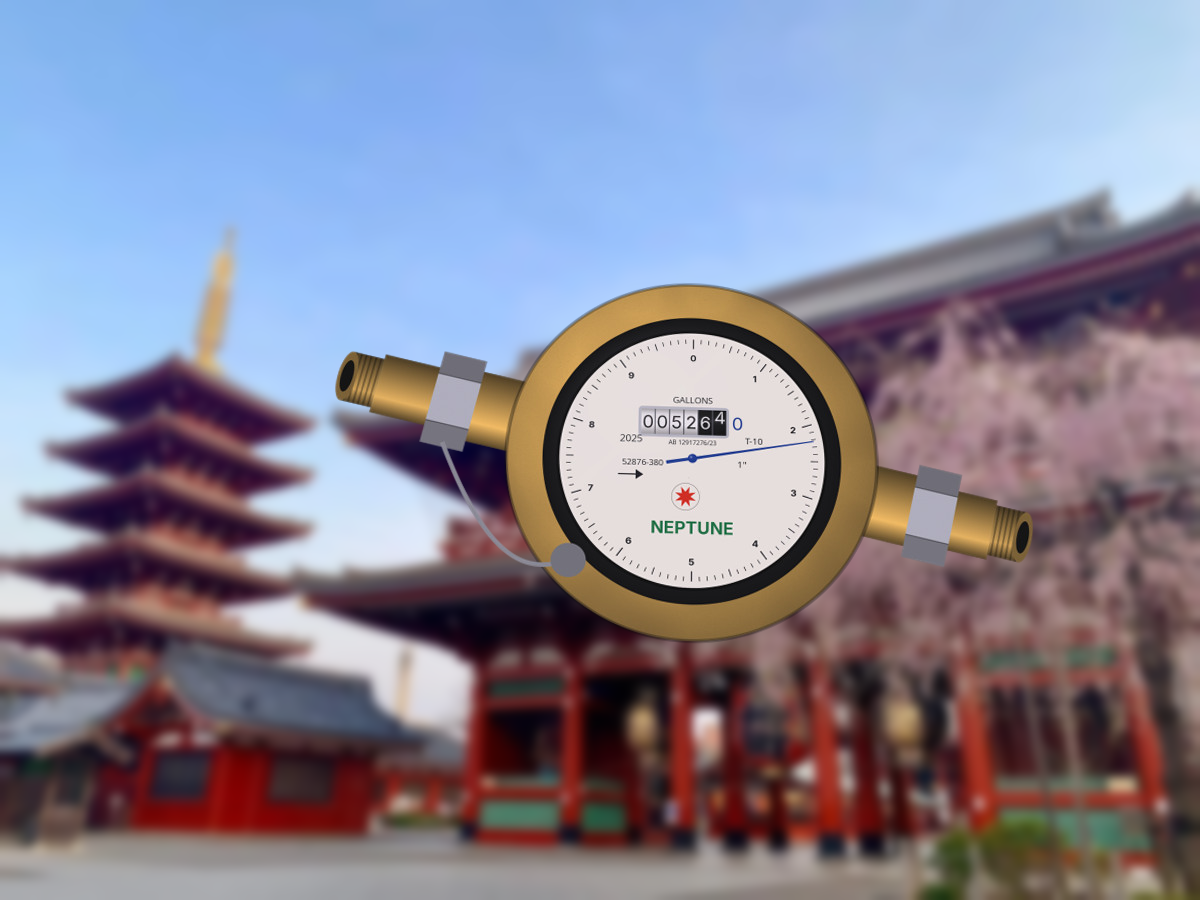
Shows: 52642.2 gal
